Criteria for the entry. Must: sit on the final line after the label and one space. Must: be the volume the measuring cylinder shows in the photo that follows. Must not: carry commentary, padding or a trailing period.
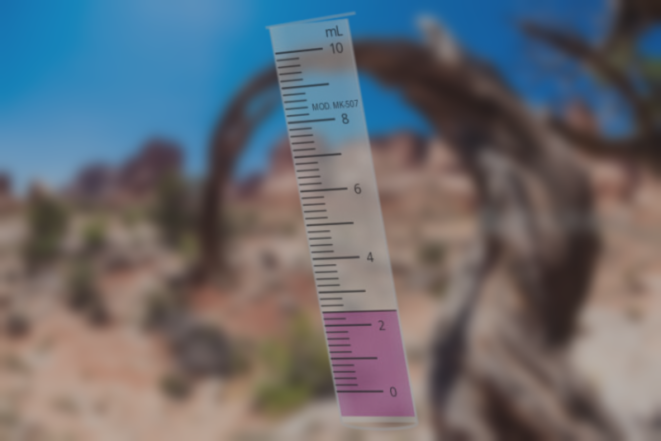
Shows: 2.4 mL
